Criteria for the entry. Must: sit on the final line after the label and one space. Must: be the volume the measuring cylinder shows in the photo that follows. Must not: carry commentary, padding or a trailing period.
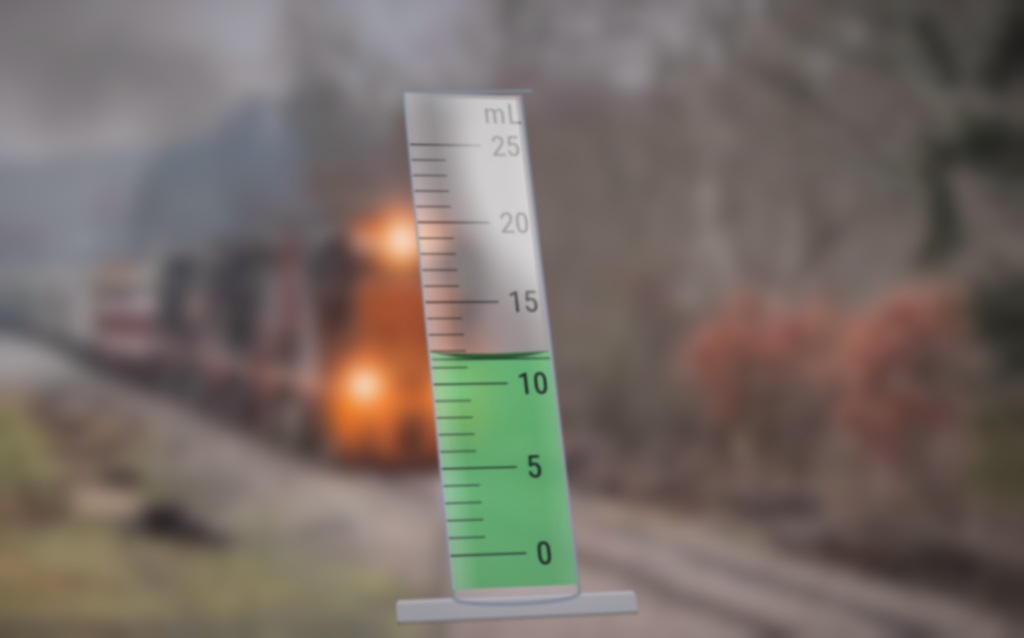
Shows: 11.5 mL
